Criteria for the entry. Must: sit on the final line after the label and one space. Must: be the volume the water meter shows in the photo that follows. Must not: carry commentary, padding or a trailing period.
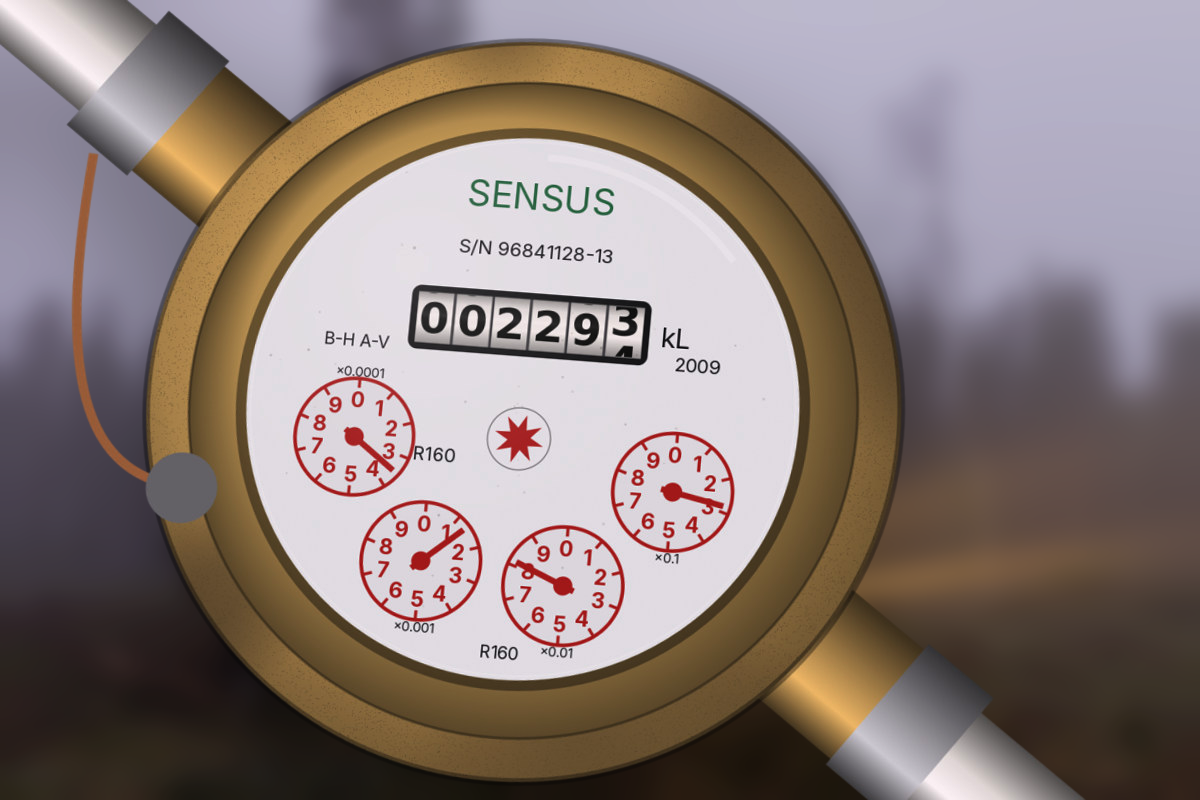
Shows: 2293.2813 kL
